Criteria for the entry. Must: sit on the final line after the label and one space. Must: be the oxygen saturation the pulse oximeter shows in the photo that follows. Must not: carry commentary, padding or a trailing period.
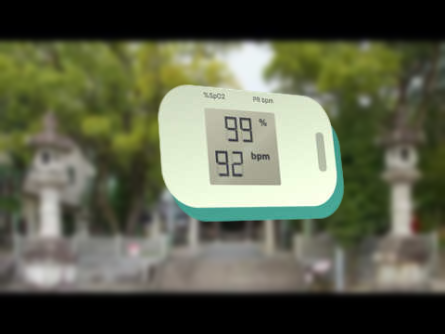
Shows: 99 %
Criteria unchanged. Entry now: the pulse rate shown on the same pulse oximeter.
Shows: 92 bpm
